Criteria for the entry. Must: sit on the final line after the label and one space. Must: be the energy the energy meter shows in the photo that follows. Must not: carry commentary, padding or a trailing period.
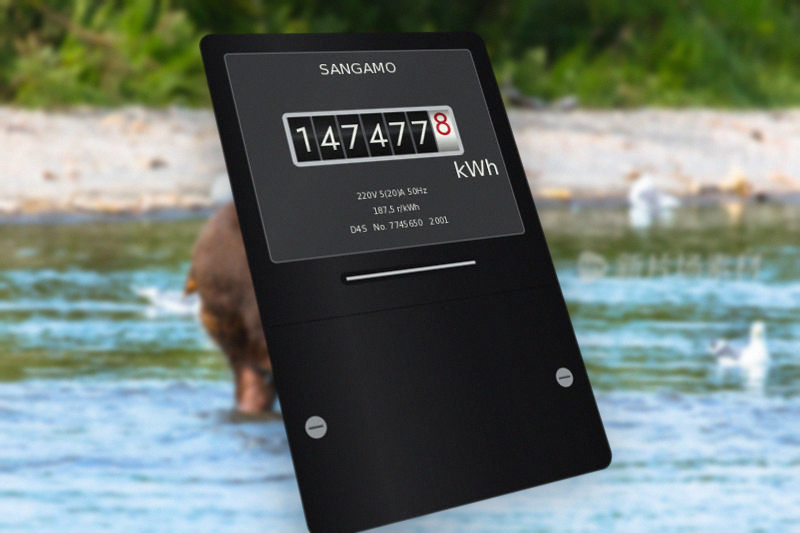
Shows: 147477.8 kWh
